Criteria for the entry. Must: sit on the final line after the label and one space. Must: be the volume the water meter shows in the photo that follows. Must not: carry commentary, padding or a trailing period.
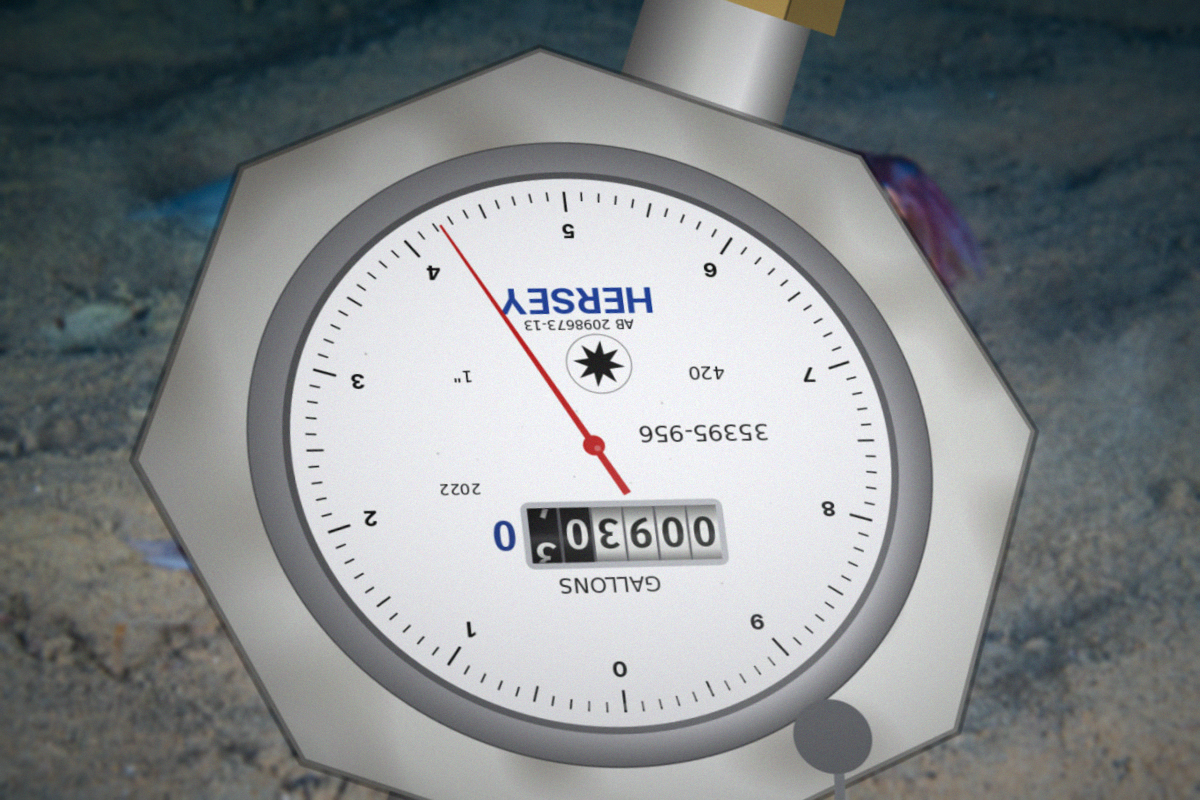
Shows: 93034.2 gal
